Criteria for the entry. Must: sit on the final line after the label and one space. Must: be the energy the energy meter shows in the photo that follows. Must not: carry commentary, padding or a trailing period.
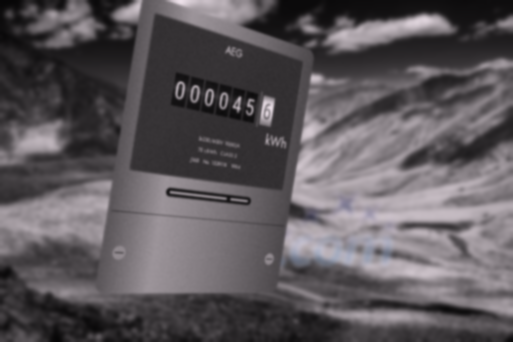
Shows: 45.6 kWh
